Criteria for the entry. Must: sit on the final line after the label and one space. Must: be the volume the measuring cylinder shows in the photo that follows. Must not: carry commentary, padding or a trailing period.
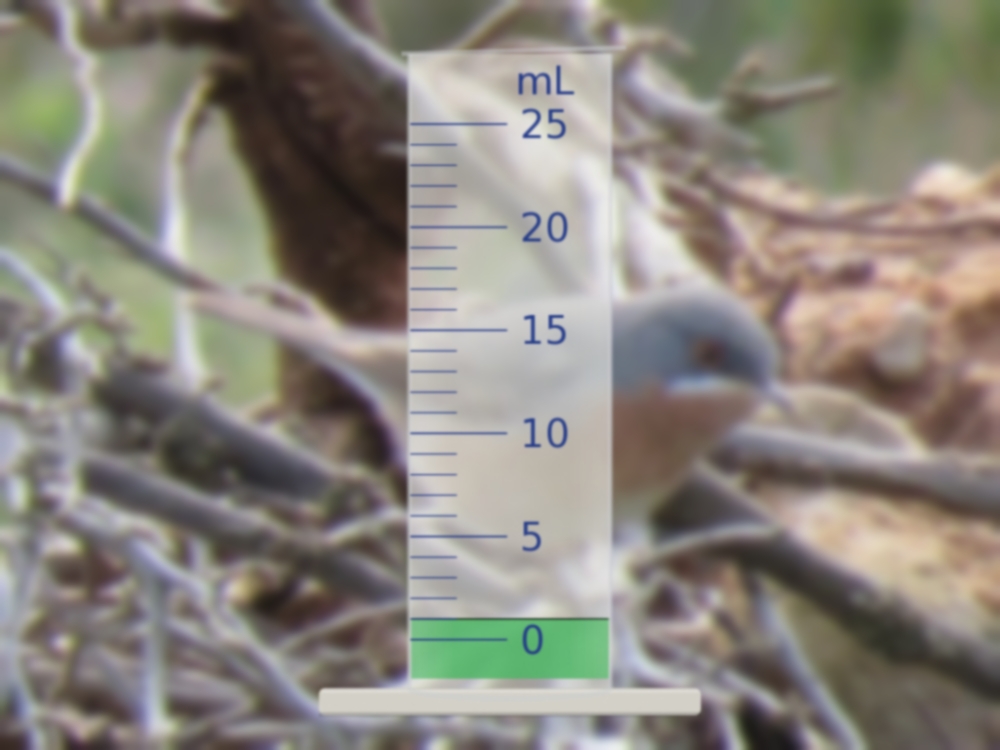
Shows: 1 mL
